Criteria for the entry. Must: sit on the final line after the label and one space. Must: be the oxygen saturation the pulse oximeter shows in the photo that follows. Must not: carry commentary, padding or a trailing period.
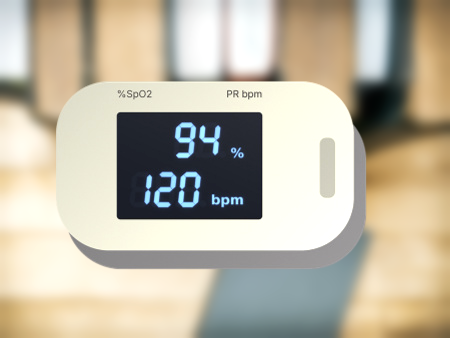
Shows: 94 %
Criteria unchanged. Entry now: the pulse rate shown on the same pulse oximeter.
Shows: 120 bpm
